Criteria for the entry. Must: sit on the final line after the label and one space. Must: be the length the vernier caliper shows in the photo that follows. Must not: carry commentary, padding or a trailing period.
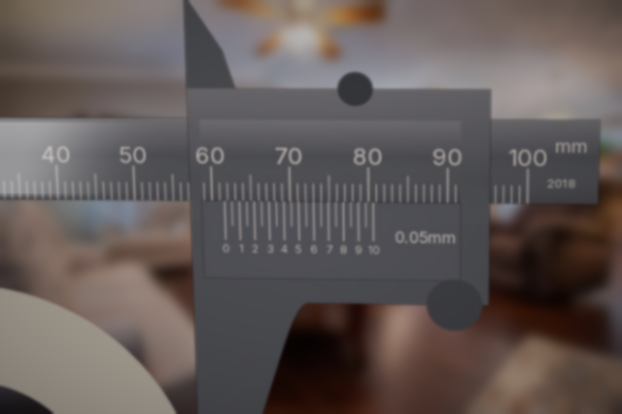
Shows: 61.6 mm
